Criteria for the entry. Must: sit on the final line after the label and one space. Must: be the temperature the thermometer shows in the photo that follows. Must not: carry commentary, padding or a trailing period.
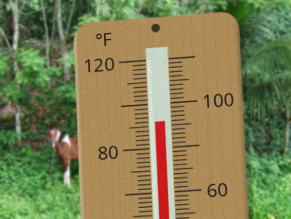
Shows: 92 °F
